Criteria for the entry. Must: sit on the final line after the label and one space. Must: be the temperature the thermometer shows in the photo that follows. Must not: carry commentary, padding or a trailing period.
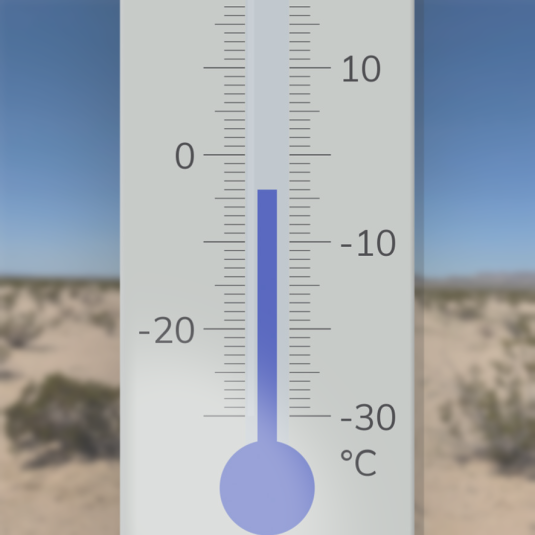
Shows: -4 °C
